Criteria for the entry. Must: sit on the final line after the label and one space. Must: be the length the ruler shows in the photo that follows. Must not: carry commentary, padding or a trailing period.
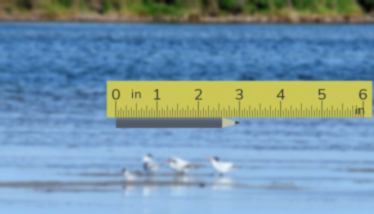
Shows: 3 in
